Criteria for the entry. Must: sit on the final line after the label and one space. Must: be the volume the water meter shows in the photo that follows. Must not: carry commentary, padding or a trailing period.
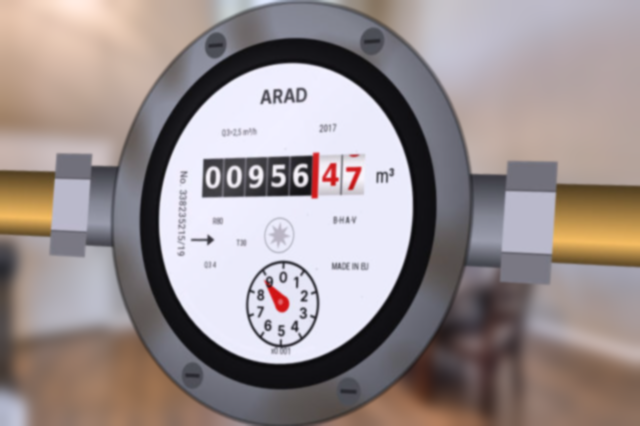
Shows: 956.468 m³
